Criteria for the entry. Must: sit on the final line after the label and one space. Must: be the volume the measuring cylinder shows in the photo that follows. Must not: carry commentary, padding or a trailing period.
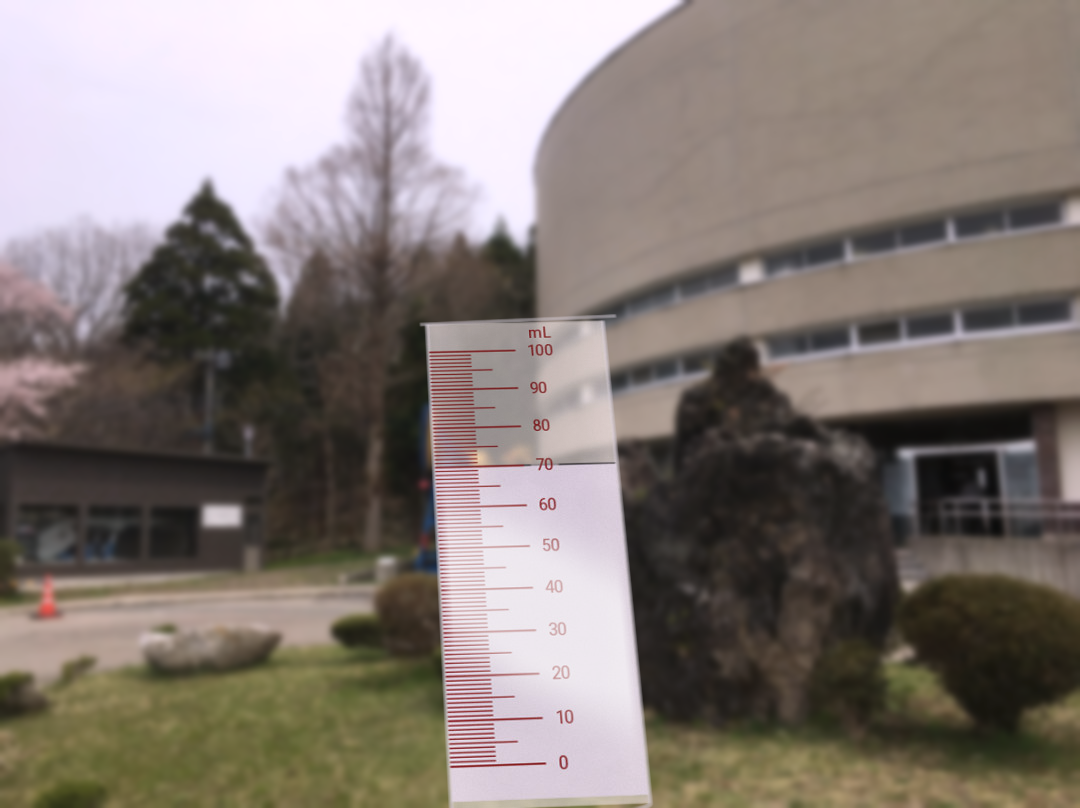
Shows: 70 mL
